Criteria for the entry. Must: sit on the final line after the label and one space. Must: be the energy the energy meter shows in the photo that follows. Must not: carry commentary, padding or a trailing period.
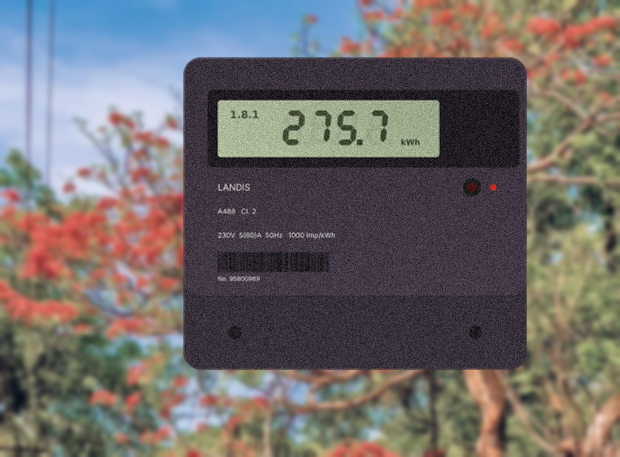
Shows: 275.7 kWh
